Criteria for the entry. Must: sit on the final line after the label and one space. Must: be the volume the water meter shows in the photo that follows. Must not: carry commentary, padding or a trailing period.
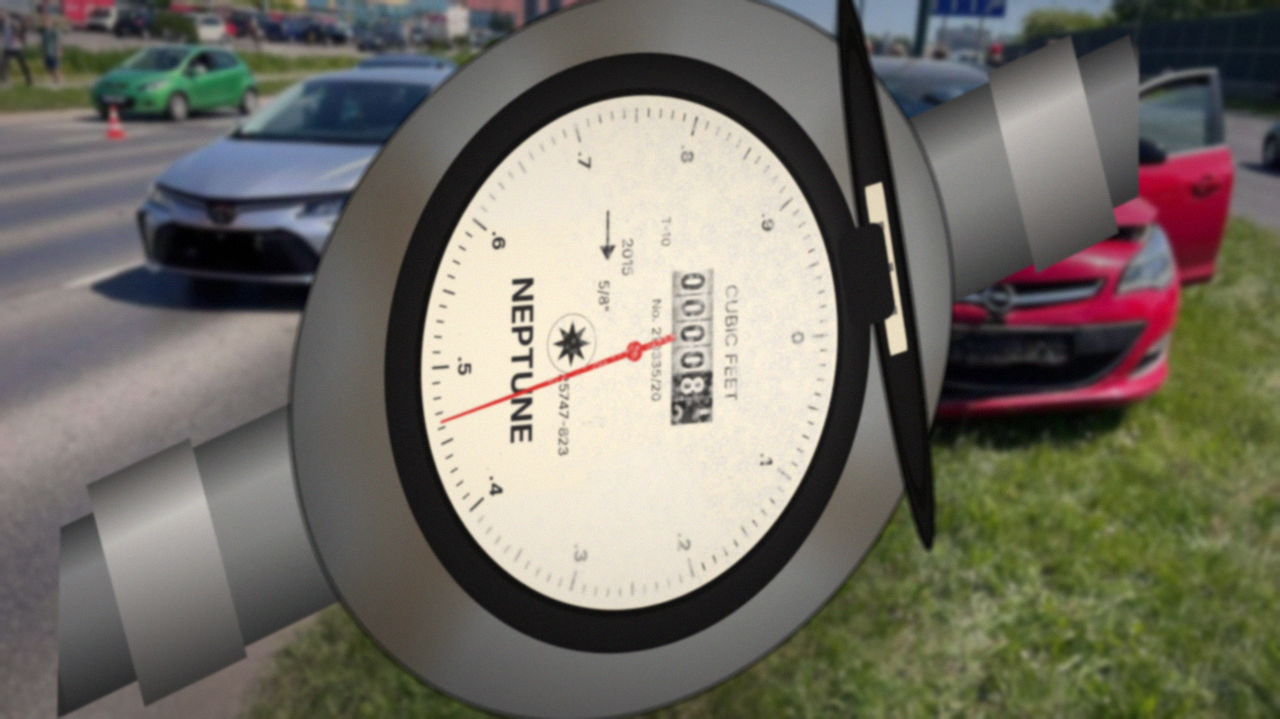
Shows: 81.46 ft³
